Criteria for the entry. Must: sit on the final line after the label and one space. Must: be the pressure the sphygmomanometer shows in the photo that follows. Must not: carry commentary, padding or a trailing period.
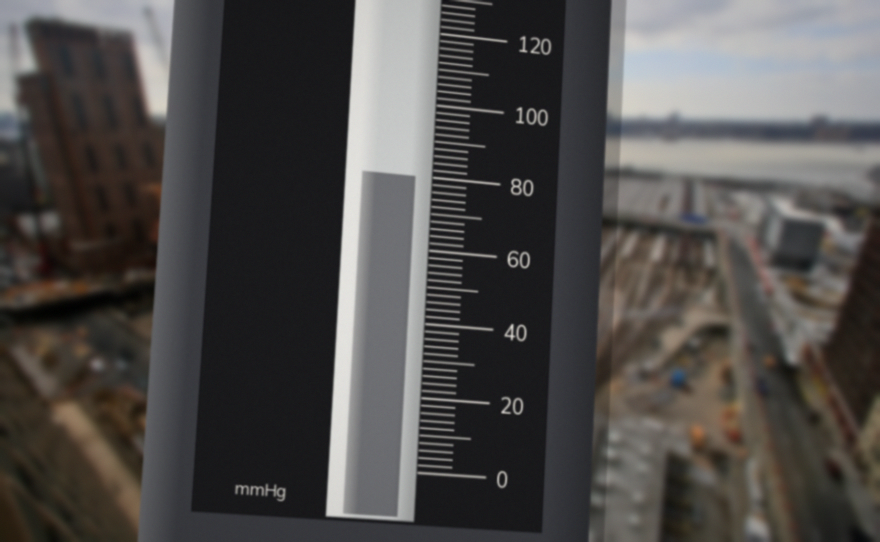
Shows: 80 mmHg
